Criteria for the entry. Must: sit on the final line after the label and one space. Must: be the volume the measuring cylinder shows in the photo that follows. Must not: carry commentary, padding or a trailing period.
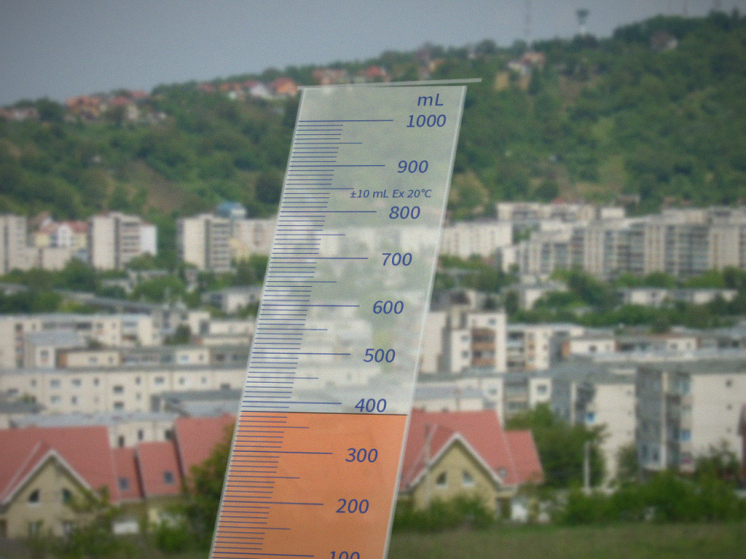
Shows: 380 mL
